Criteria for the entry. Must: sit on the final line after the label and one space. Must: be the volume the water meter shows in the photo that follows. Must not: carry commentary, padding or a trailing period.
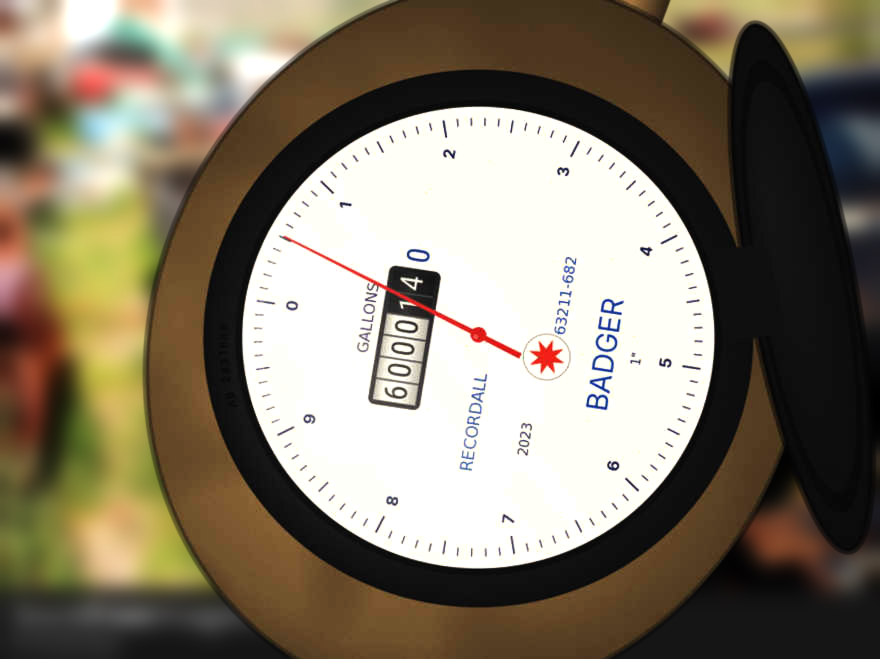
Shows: 6000140.5 gal
